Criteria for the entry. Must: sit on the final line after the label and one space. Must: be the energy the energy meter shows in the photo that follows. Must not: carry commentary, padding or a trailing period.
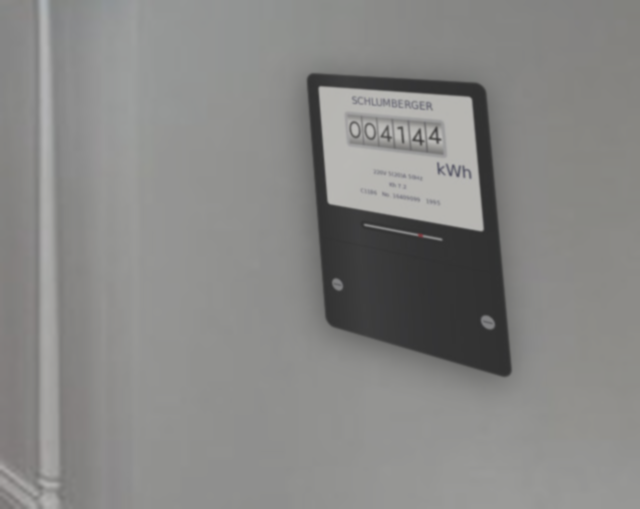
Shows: 4144 kWh
